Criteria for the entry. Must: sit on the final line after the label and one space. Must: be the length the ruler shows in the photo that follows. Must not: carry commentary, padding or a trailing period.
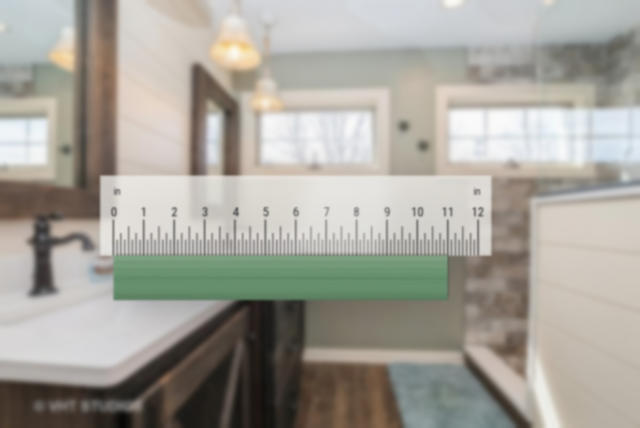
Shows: 11 in
